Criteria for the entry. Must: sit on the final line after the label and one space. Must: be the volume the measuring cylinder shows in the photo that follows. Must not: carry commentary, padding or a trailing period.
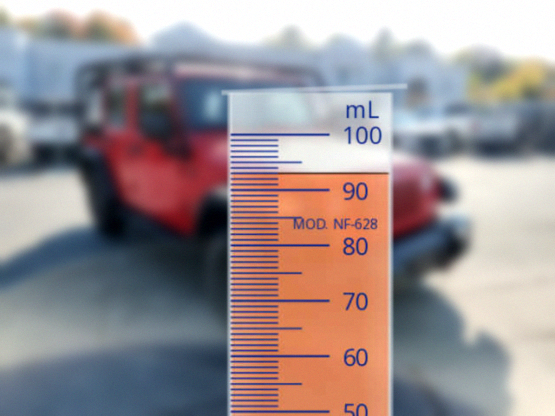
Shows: 93 mL
